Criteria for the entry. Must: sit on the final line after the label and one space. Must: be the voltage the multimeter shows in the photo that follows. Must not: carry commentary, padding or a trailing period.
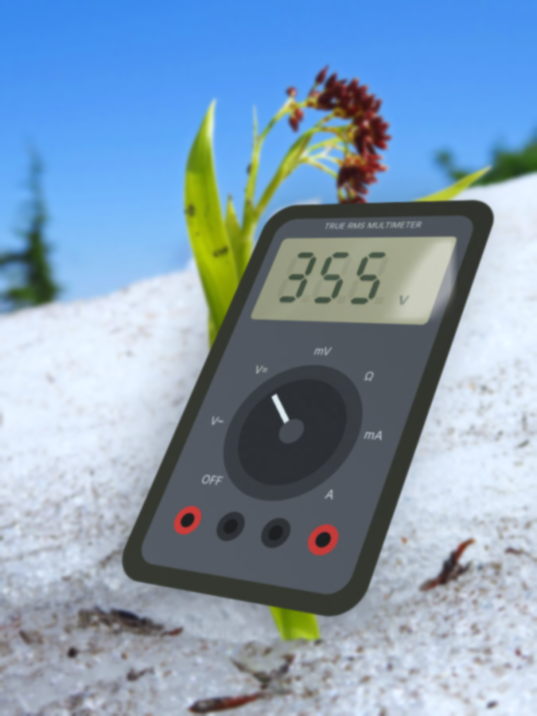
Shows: 355 V
